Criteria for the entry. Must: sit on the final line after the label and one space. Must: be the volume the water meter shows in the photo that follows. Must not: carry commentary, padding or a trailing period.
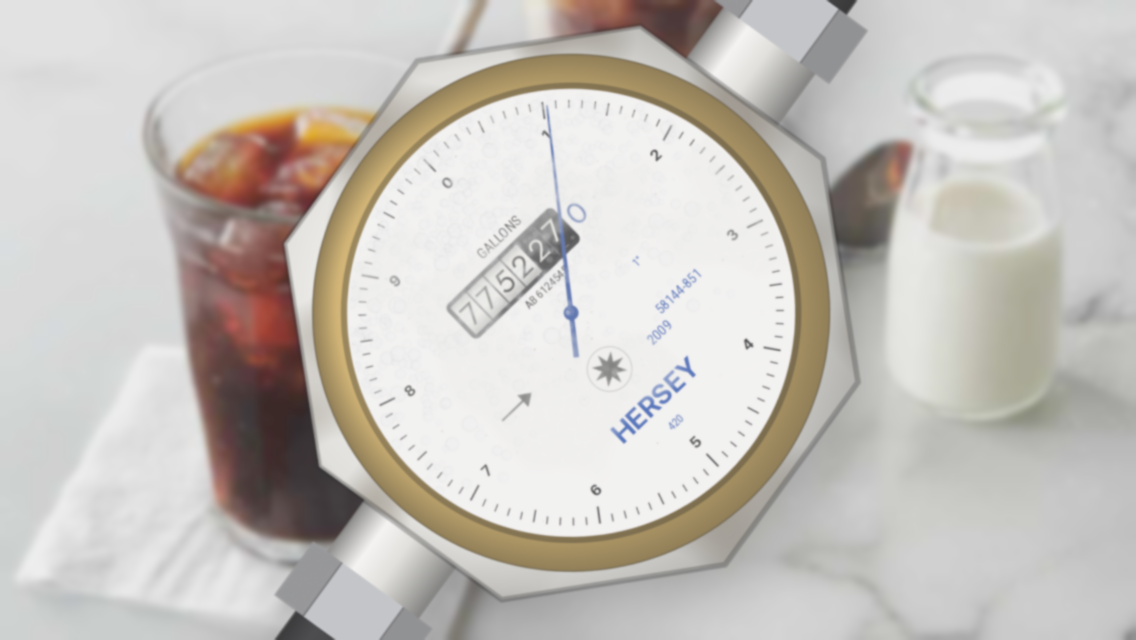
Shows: 7752271.0 gal
